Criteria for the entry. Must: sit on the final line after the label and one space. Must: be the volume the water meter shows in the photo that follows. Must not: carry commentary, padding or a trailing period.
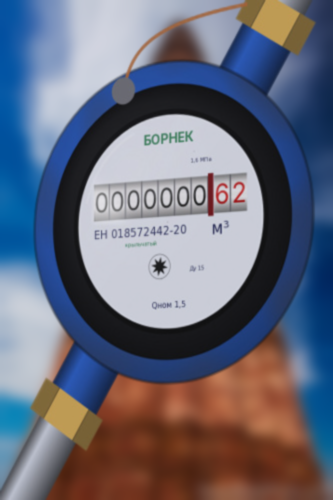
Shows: 0.62 m³
